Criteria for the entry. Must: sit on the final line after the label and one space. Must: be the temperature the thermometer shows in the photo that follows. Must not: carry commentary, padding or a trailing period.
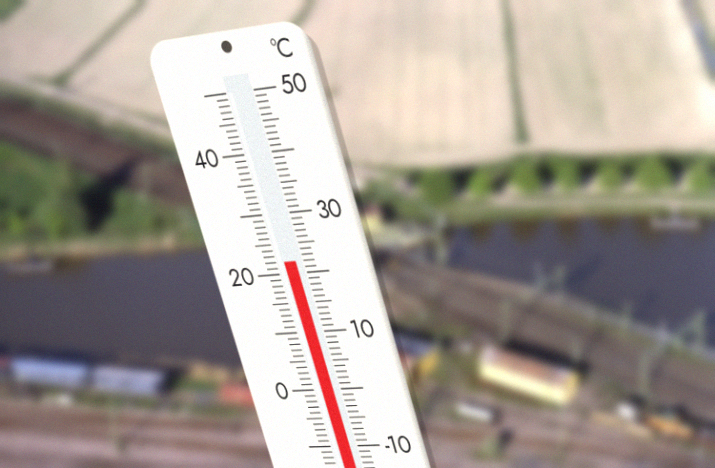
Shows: 22 °C
